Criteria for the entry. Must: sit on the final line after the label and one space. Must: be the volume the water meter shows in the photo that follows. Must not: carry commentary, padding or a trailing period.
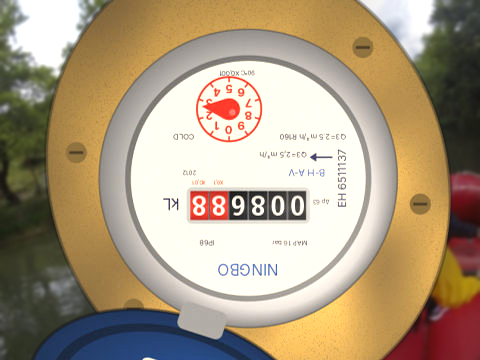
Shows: 86.882 kL
